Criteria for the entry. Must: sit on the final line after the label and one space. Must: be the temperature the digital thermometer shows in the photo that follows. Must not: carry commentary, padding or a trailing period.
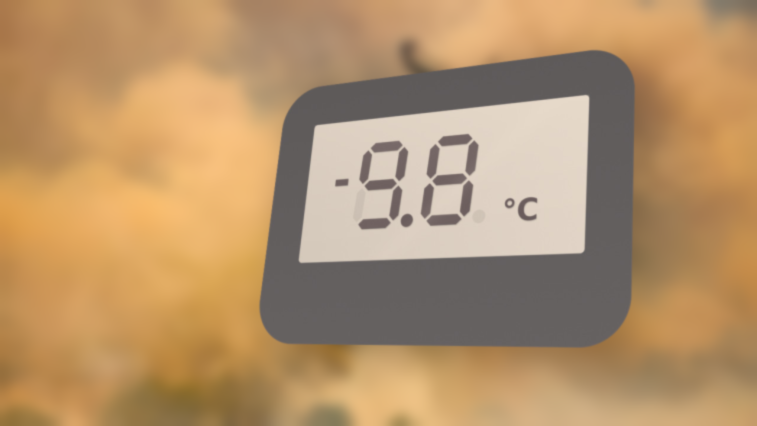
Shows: -9.8 °C
